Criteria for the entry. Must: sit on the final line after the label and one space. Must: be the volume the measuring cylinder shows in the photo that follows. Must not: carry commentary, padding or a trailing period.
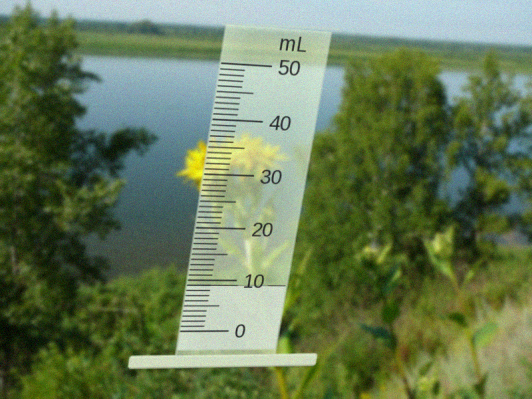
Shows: 9 mL
